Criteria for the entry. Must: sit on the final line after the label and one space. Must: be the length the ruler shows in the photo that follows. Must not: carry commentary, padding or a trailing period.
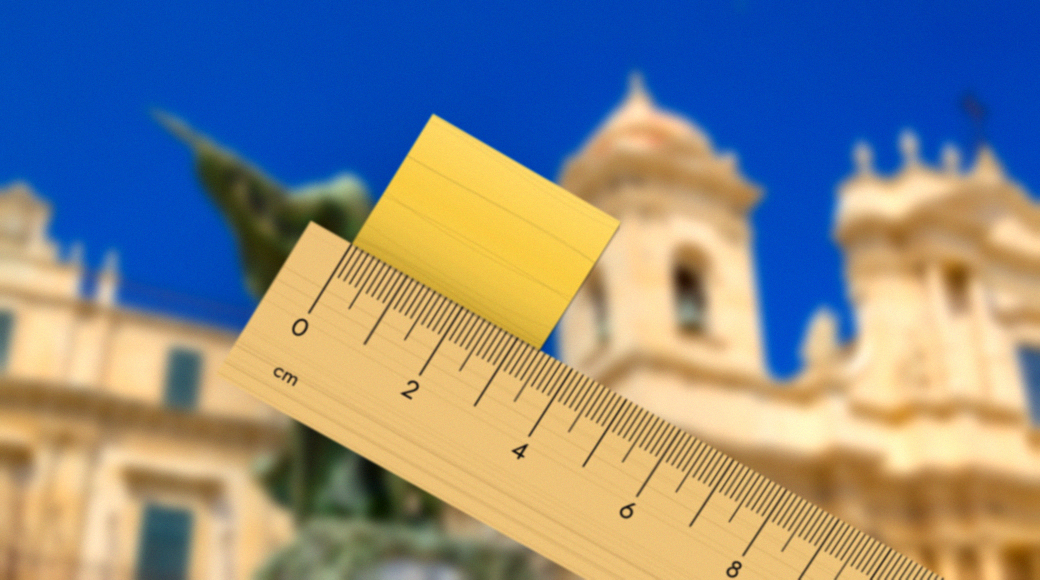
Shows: 3.4 cm
